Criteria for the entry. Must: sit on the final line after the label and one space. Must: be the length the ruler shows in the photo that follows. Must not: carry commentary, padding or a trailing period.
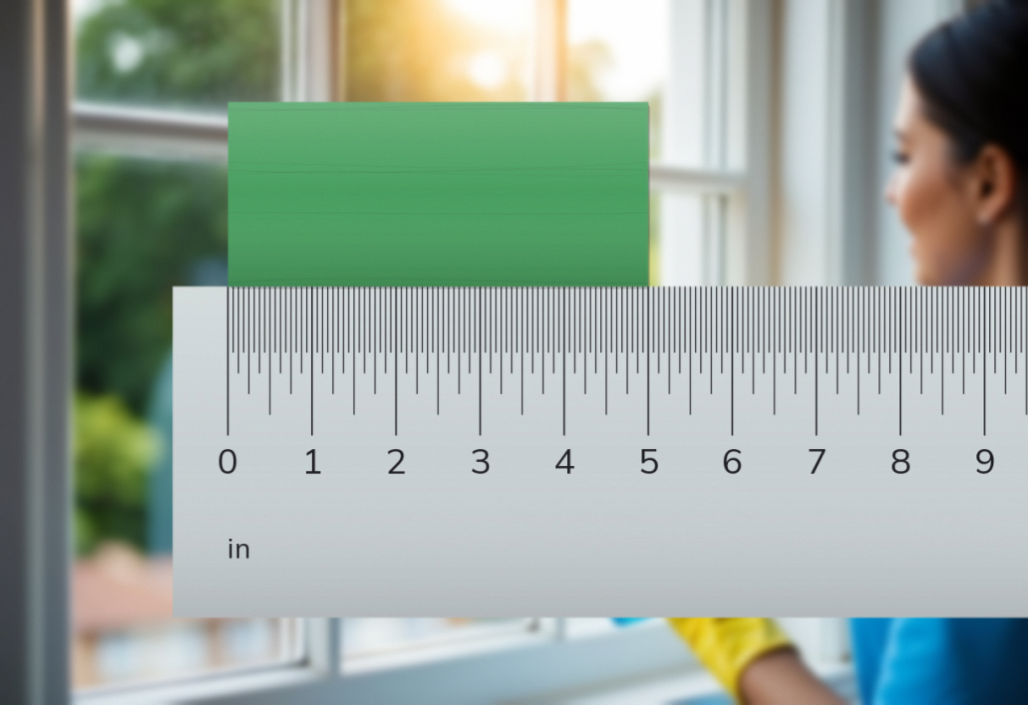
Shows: 5 in
